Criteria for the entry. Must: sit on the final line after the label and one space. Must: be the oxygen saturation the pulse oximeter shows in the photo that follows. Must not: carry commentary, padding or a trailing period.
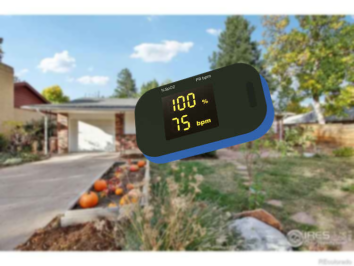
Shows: 100 %
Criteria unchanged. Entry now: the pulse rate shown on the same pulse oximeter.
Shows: 75 bpm
